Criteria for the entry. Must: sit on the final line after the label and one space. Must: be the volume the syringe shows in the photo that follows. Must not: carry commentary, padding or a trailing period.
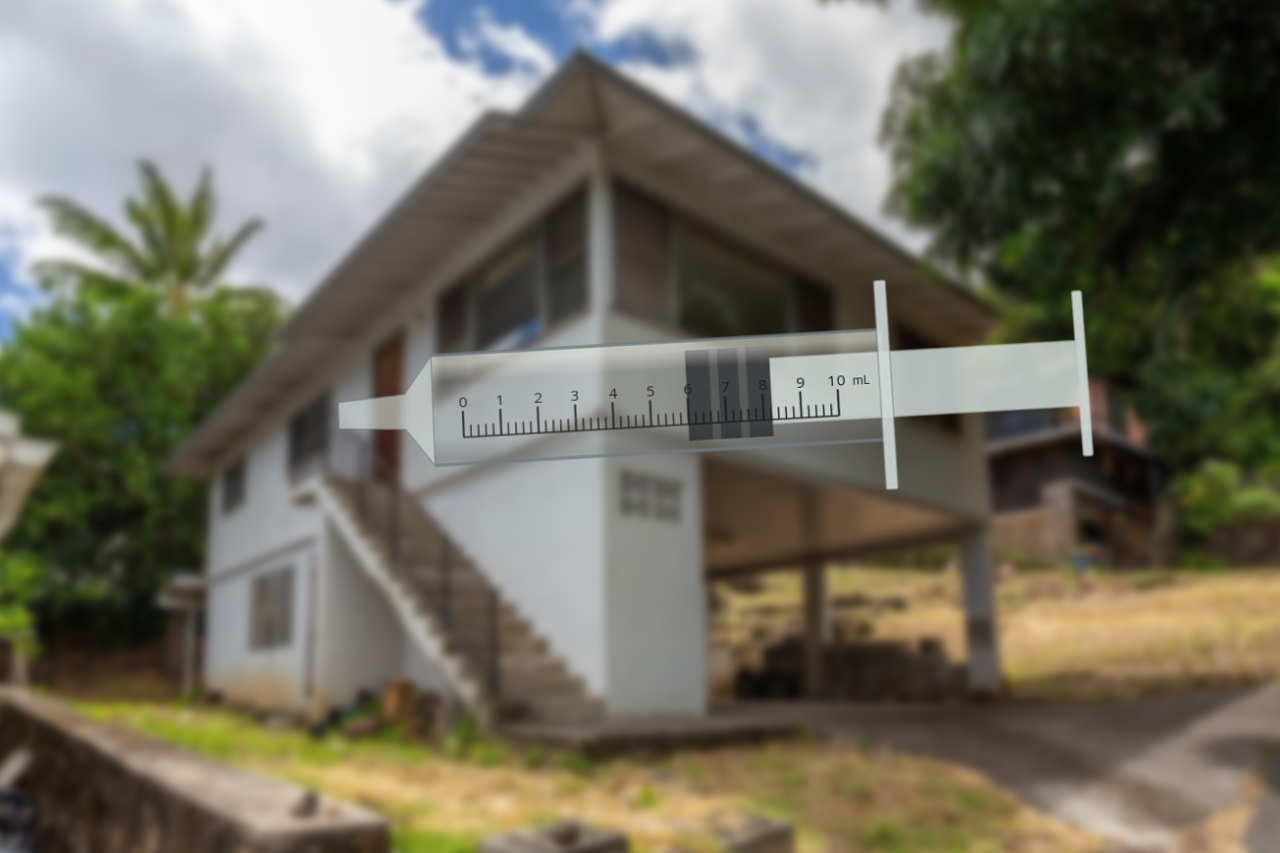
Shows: 6 mL
